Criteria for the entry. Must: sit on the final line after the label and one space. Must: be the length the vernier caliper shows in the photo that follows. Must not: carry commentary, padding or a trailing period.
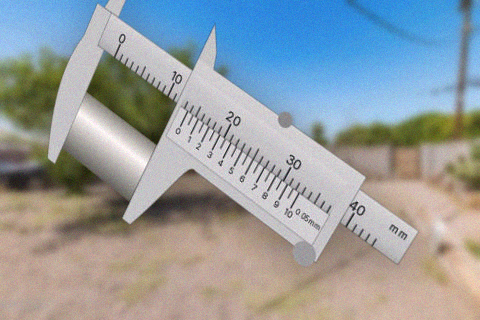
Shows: 13.6 mm
